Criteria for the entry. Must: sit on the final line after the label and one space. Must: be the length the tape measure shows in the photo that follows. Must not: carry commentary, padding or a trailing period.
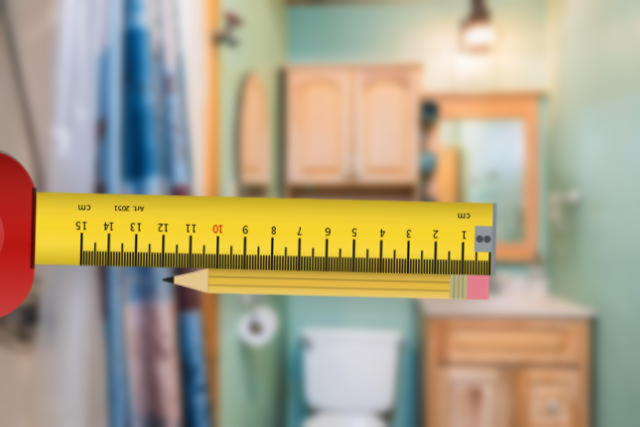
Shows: 12 cm
